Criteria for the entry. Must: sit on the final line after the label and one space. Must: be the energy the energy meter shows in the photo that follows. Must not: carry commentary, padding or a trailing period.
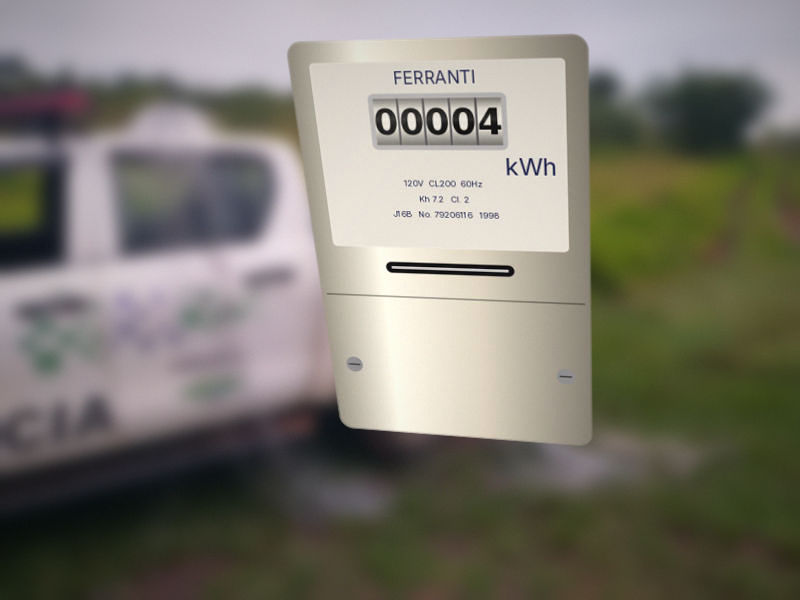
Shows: 4 kWh
